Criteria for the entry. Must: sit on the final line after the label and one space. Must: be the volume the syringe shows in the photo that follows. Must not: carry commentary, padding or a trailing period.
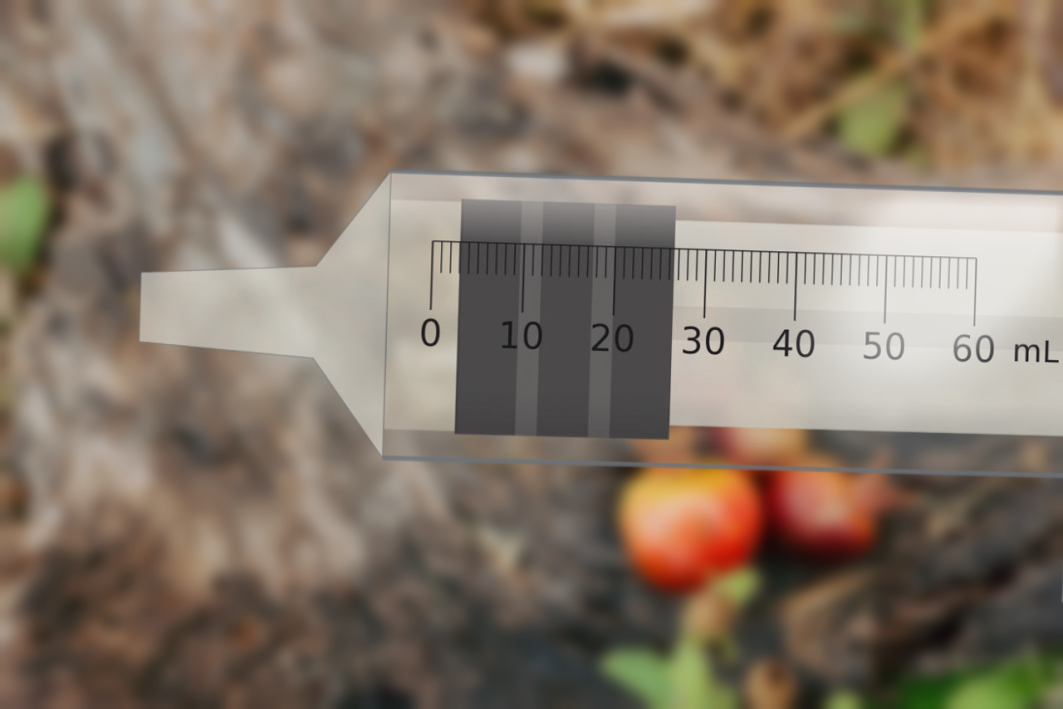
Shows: 3 mL
